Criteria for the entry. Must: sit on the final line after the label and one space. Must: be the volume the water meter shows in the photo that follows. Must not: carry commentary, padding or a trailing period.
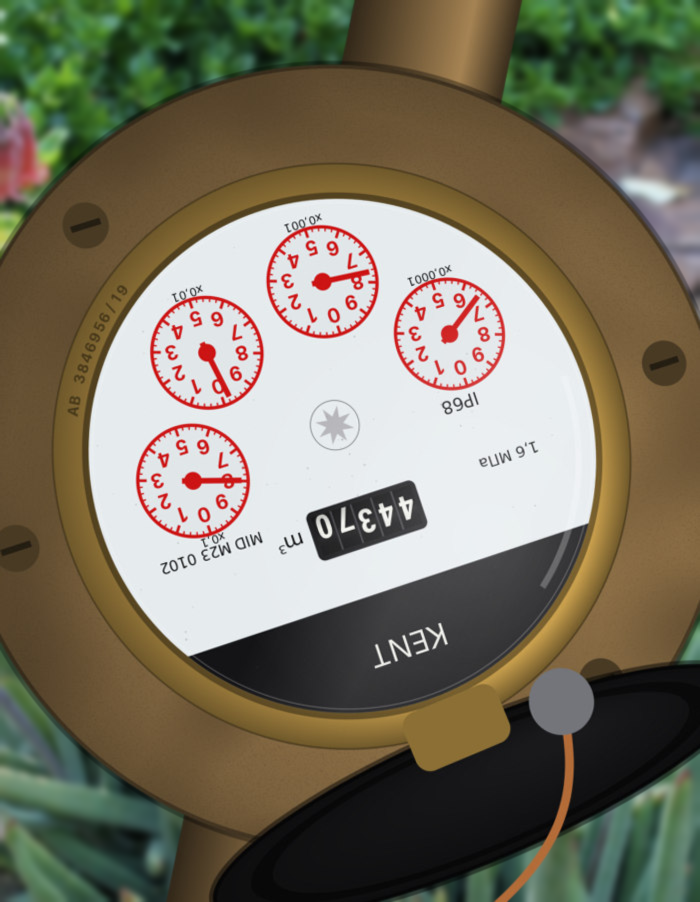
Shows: 44369.7976 m³
